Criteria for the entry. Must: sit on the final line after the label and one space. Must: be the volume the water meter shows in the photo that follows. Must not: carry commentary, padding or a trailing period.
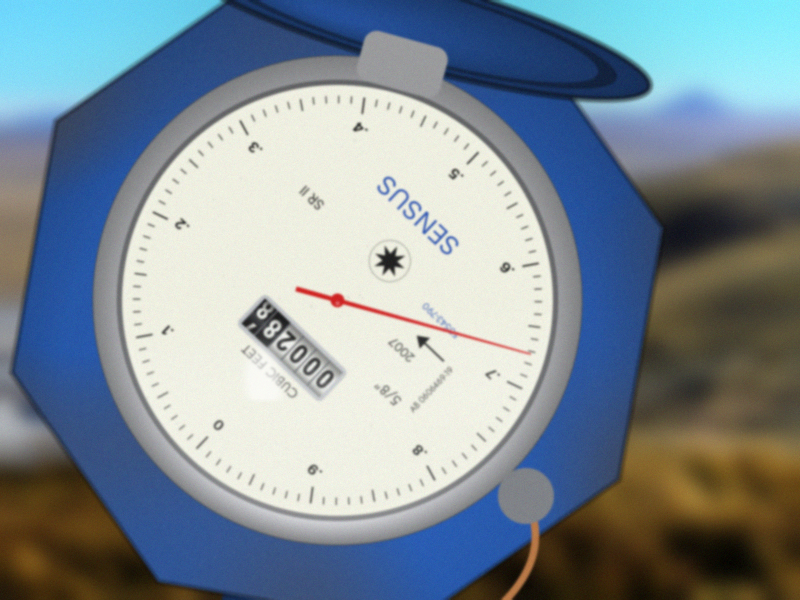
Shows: 287.67 ft³
